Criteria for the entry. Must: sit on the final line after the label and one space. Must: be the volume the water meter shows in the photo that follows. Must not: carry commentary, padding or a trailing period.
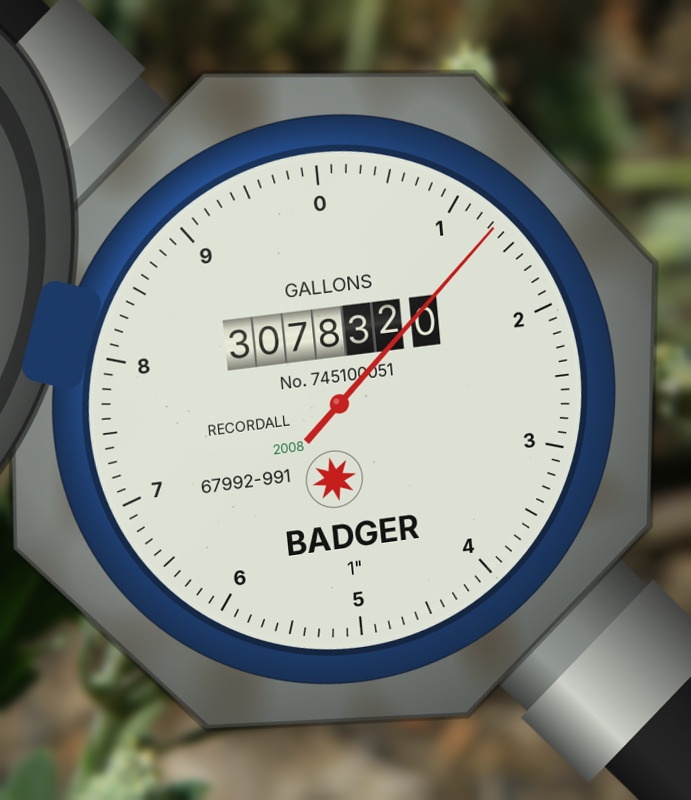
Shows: 3078321.3 gal
